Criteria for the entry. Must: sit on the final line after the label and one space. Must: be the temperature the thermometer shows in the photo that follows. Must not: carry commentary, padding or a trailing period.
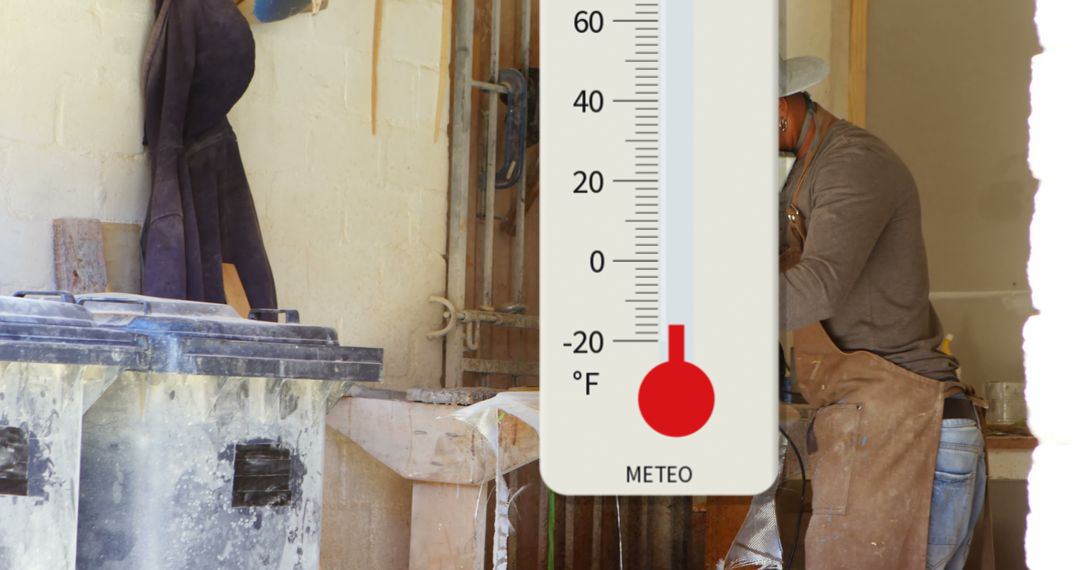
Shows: -16 °F
